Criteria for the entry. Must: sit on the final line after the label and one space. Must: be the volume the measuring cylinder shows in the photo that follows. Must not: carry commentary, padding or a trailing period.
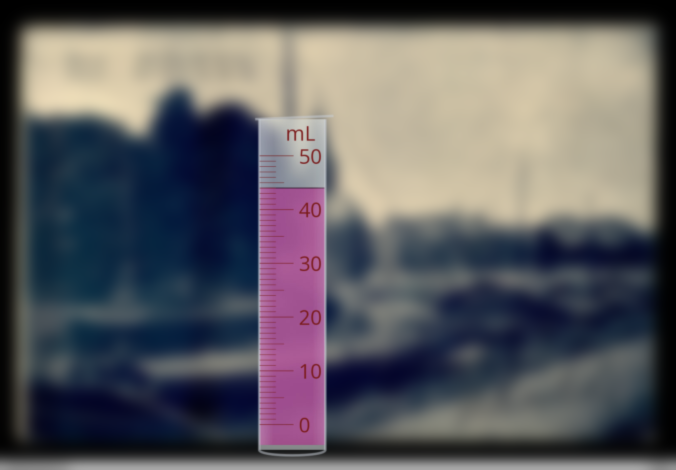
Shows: 44 mL
